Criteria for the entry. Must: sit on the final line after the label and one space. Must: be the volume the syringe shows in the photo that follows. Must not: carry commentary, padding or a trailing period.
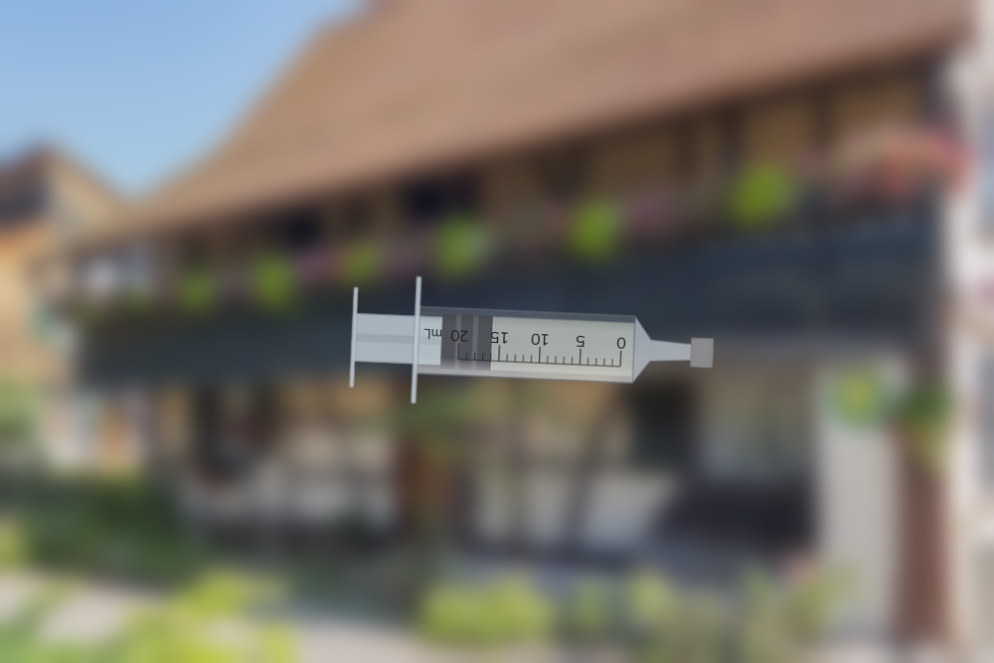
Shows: 16 mL
